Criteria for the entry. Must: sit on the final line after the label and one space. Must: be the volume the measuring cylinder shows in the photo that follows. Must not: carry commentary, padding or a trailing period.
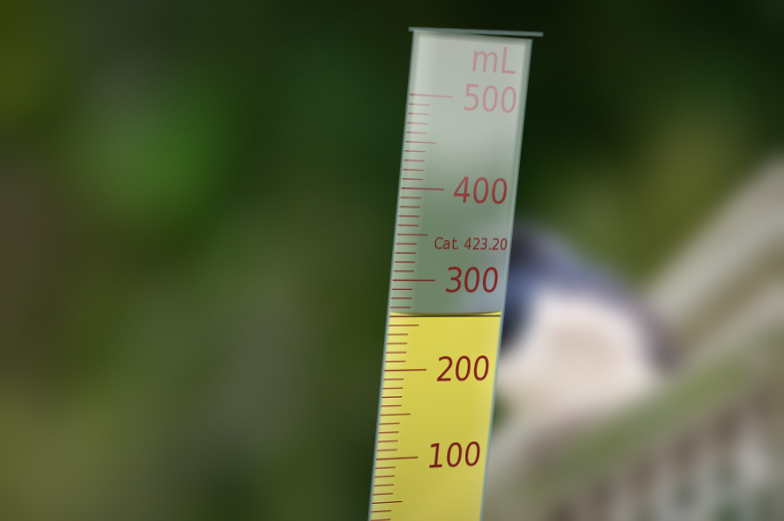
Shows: 260 mL
